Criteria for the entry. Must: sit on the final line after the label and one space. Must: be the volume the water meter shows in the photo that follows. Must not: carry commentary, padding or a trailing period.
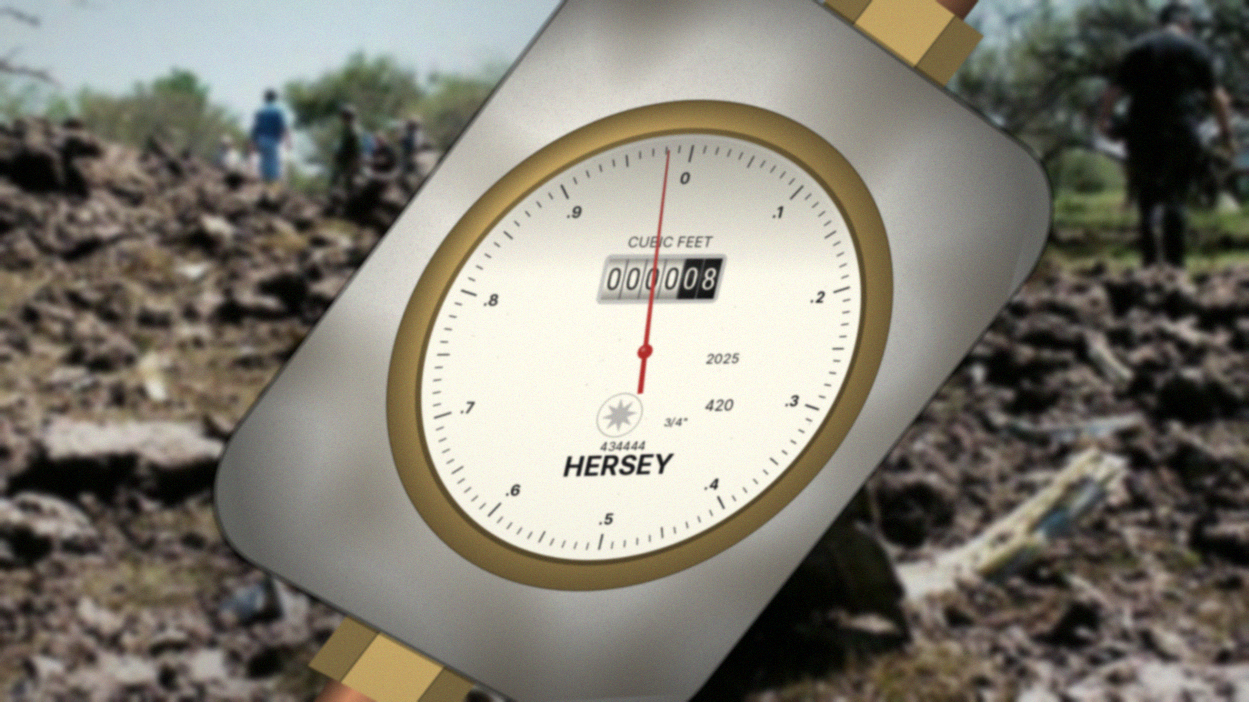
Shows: 7.98 ft³
